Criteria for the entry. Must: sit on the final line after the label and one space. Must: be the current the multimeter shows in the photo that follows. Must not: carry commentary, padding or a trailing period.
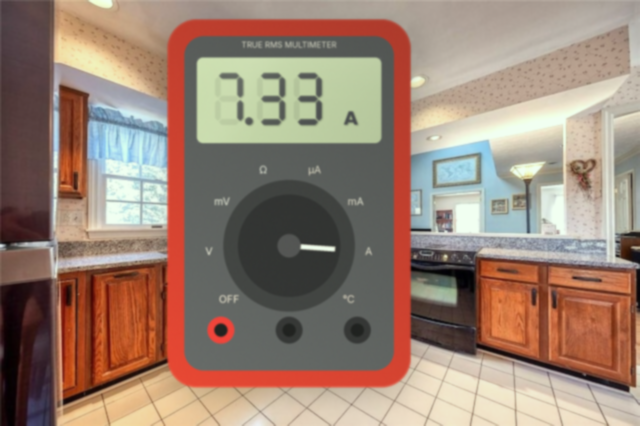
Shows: 7.33 A
